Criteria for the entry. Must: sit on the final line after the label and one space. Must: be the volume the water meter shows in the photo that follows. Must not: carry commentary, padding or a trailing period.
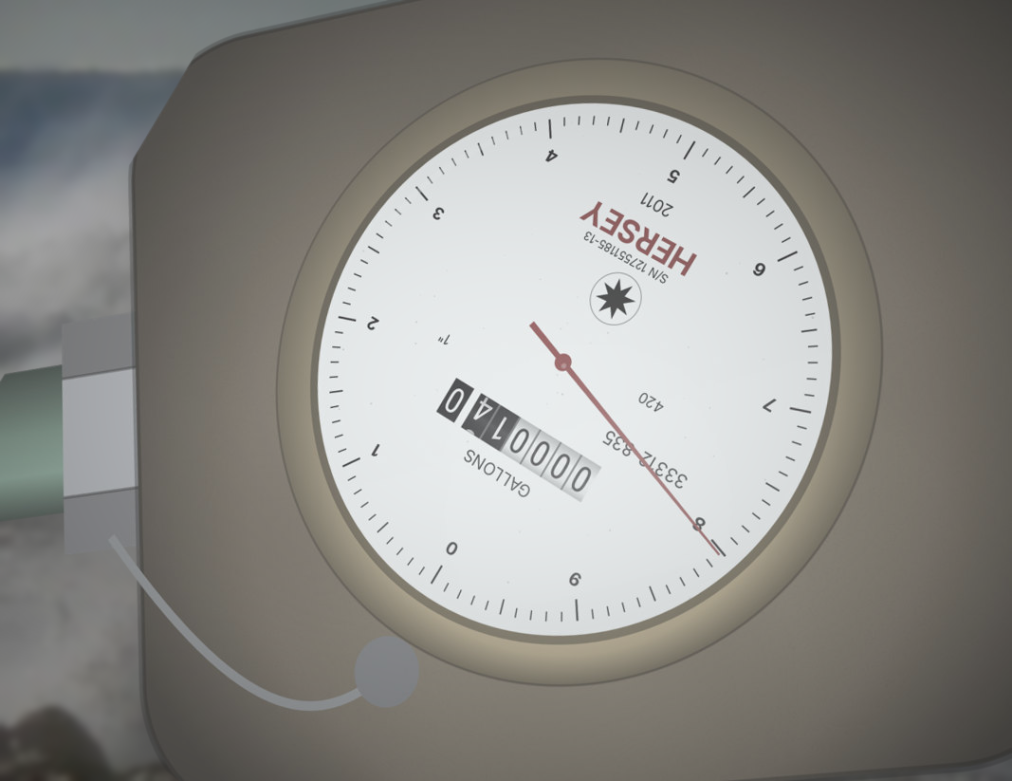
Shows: 138.0 gal
